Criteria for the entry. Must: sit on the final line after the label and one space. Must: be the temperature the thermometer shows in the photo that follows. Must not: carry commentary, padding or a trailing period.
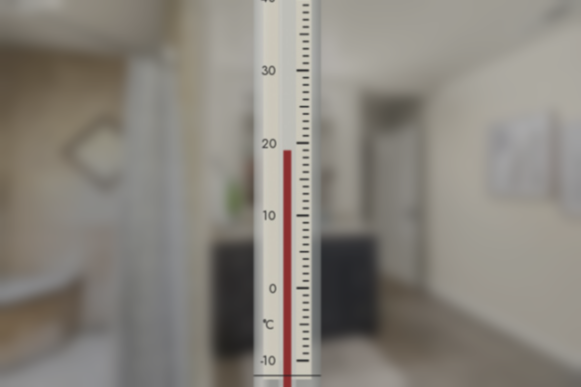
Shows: 19 °C
